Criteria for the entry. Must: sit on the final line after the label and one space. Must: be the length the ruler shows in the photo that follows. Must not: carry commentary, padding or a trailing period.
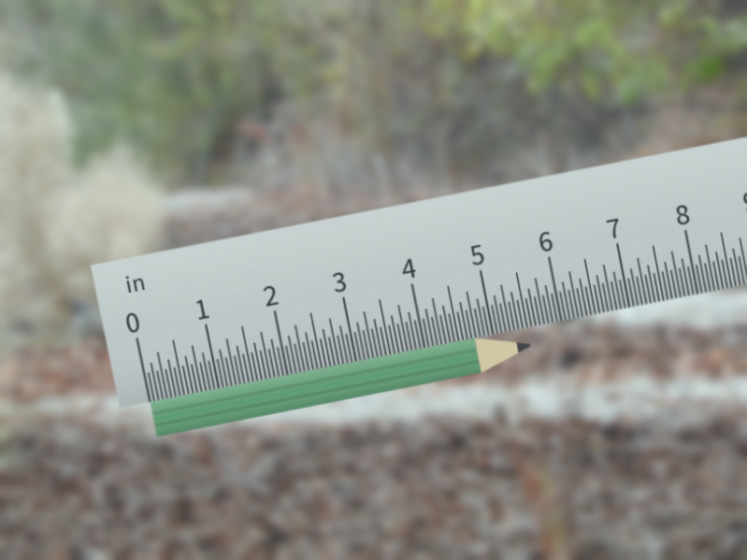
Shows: 5.5 in
